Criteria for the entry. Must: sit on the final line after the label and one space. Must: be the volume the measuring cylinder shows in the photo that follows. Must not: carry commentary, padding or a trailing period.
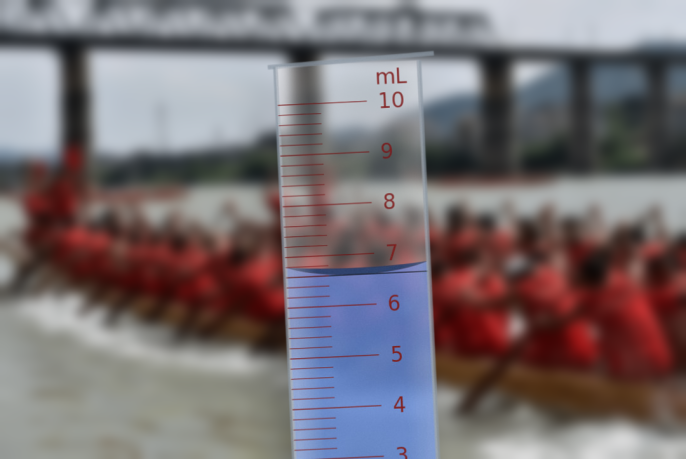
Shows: 6.6 mL
